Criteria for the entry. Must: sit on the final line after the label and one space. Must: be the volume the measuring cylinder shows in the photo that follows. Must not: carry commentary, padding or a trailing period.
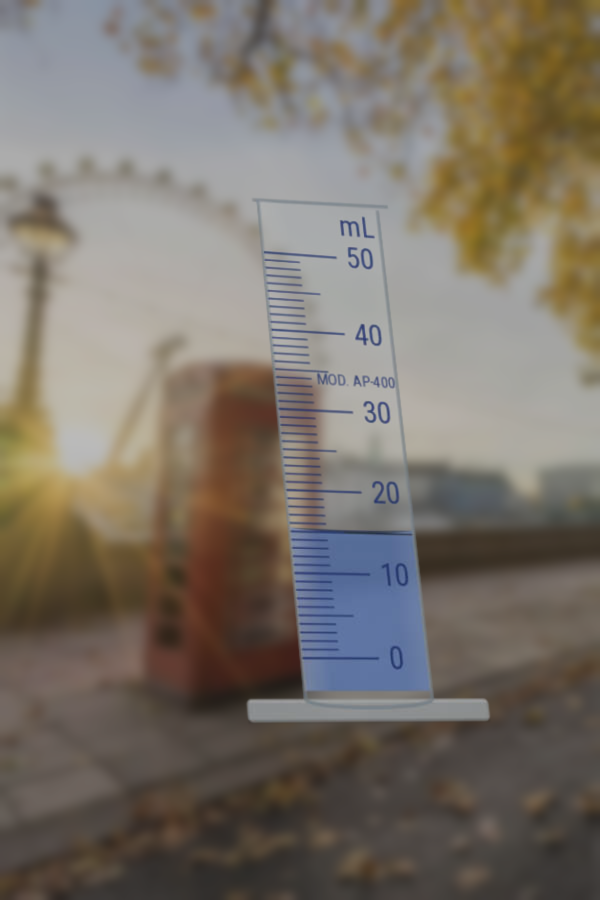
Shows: 15 mL
